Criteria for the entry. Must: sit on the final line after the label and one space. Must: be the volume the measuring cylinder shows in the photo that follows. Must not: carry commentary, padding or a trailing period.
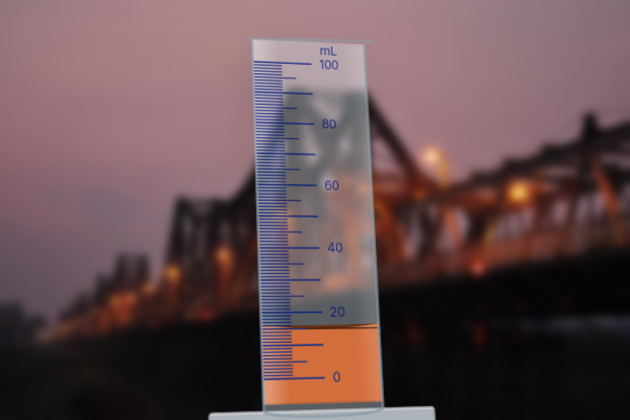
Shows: 15 mL
